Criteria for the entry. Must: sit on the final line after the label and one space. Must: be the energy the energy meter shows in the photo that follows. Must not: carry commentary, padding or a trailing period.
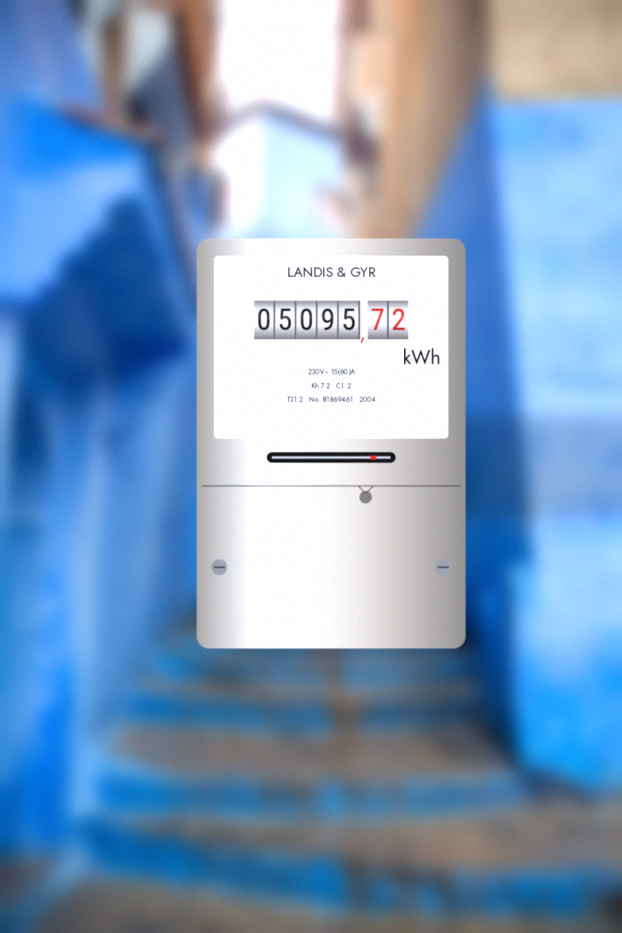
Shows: 5095.72 kWh
